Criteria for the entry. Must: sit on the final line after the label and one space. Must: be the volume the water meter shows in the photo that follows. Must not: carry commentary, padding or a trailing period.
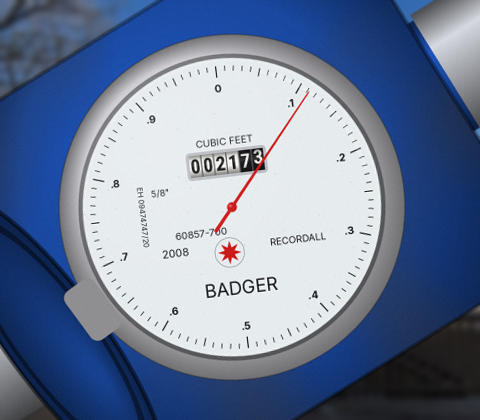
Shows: 2173.11 ft³
